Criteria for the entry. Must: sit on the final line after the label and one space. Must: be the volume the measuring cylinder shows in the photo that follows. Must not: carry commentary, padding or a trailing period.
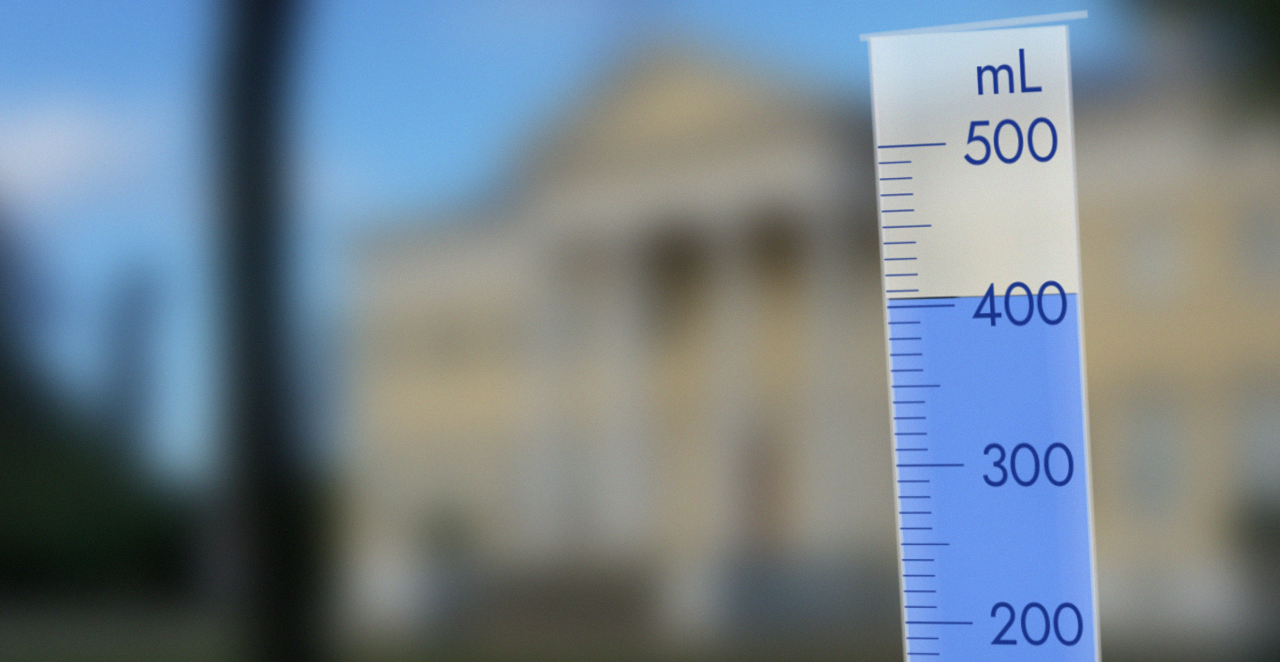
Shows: 405 mL
